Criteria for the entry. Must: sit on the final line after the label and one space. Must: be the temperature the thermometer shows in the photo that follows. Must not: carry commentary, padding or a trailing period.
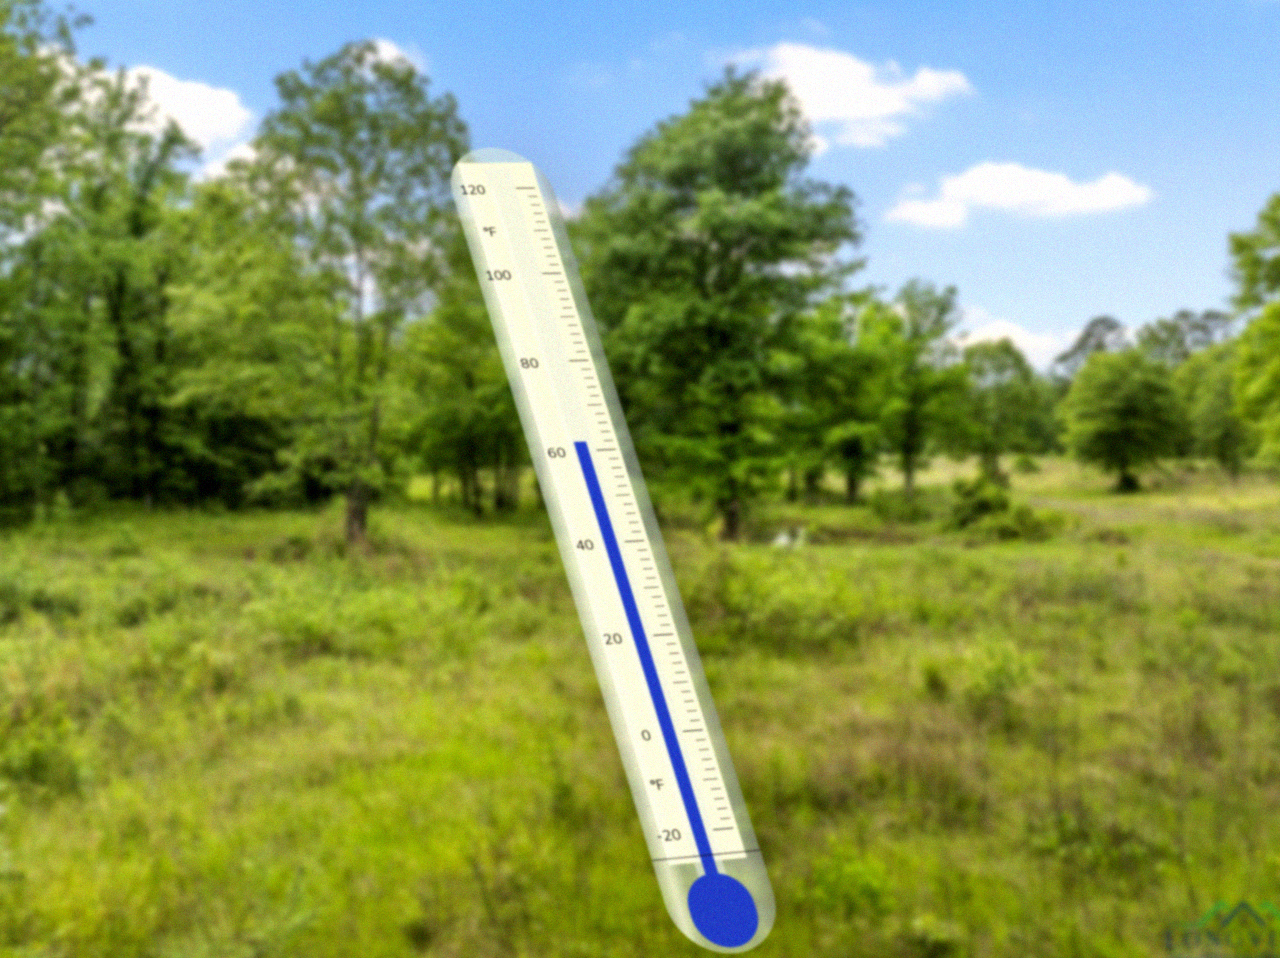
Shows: 62 °F
